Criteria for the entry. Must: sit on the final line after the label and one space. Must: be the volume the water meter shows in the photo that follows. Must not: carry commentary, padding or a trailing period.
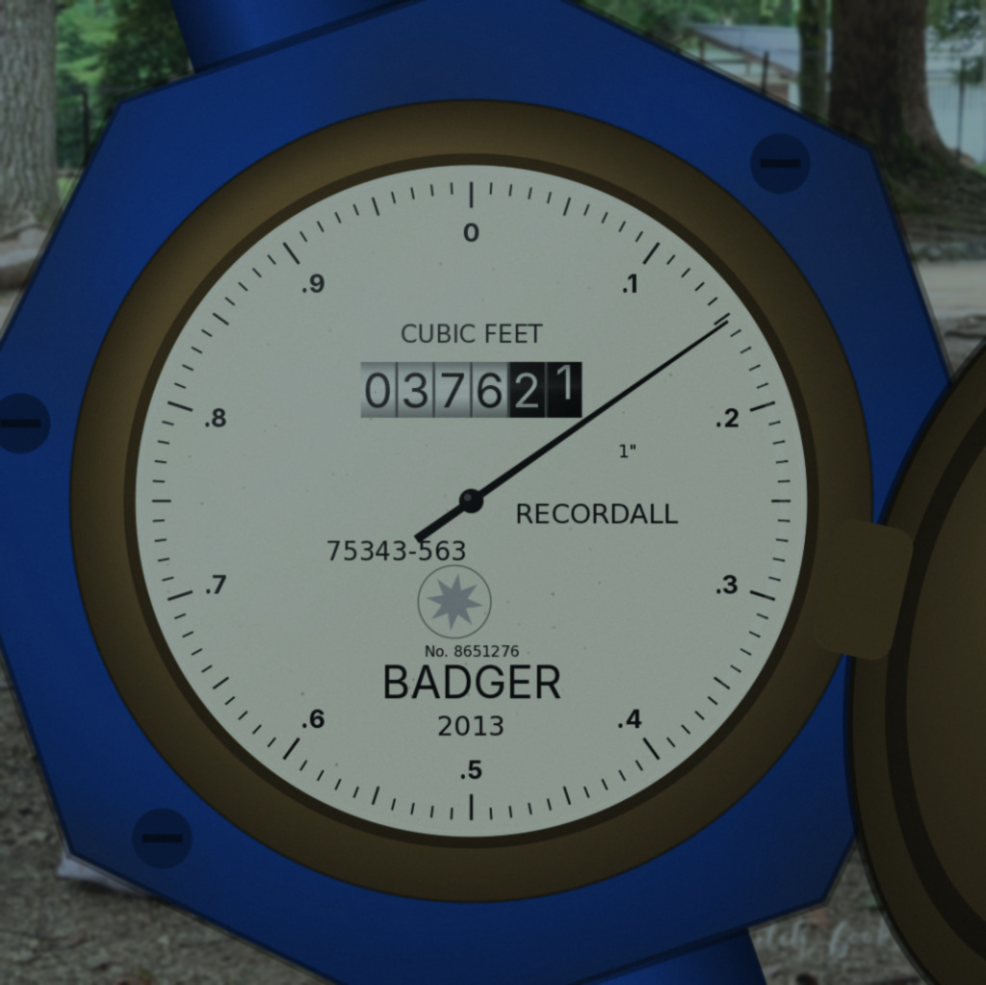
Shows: 37621.15 ft³
